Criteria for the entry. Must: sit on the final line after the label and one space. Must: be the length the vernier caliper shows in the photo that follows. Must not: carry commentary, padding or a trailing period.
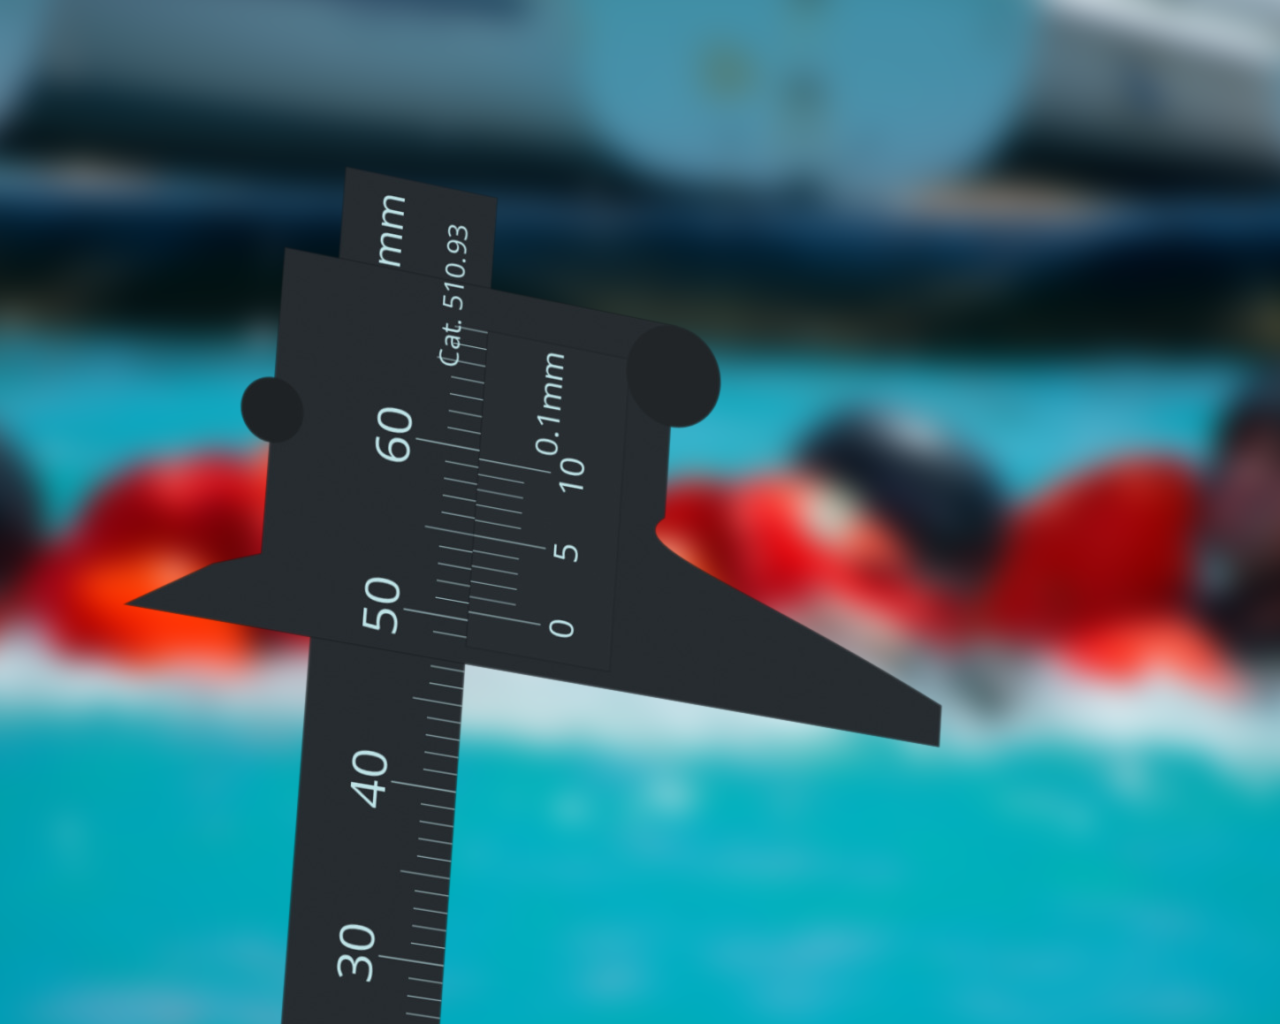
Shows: 50.5 mm
